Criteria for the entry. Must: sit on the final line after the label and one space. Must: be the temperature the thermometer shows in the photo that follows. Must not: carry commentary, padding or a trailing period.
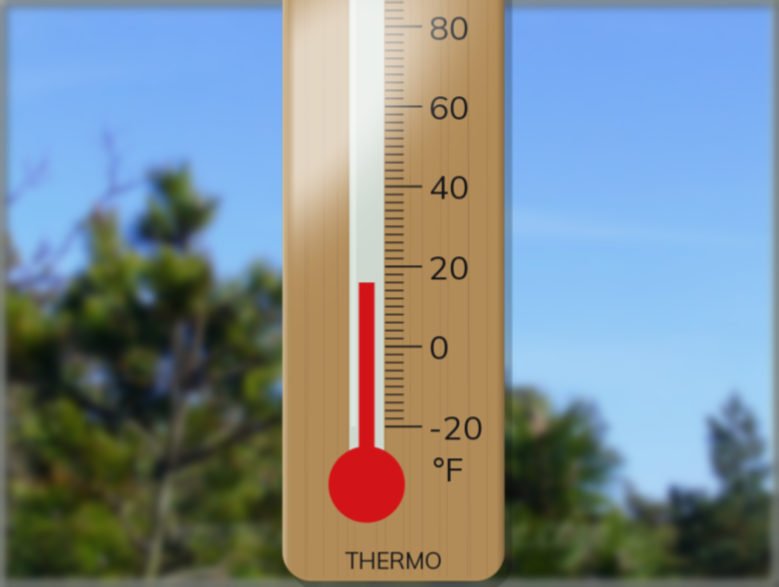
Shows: 16 °F
